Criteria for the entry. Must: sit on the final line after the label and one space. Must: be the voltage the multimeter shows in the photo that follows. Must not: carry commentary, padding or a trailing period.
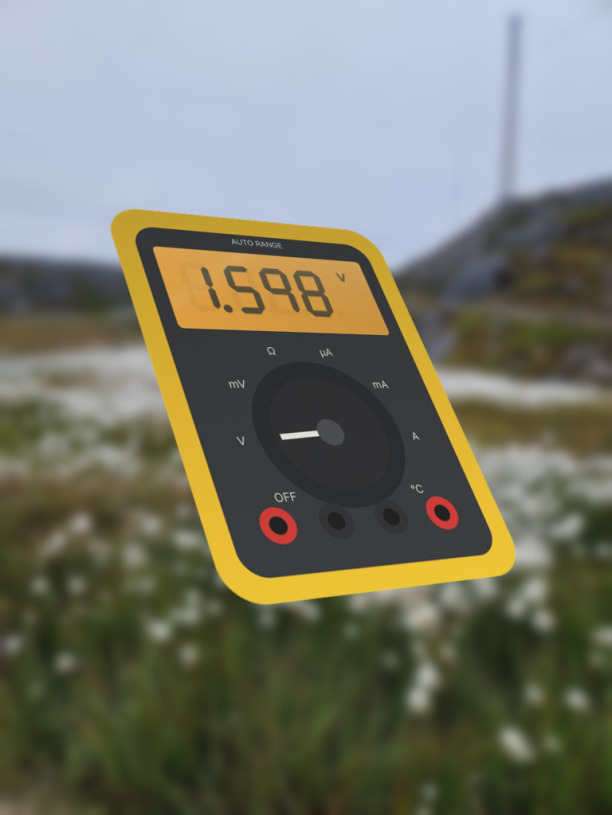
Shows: 1.598 V
